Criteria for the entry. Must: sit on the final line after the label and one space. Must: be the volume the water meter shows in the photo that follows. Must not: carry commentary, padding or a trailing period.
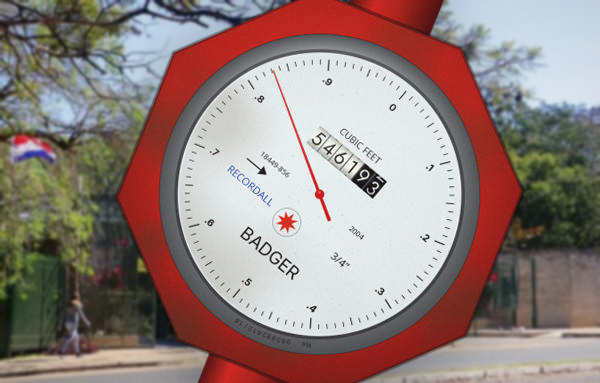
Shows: 546192.83 ft³
